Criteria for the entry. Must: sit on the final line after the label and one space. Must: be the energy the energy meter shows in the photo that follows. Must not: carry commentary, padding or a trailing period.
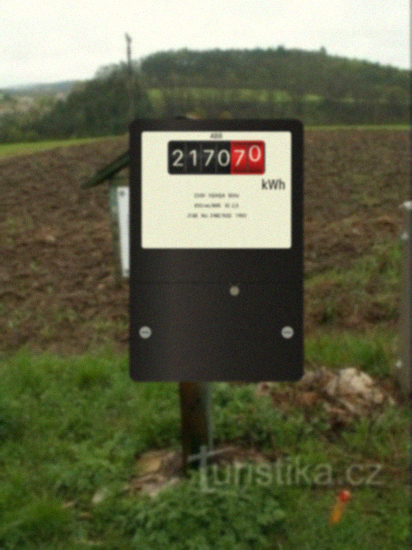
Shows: 2170.70 kWh
